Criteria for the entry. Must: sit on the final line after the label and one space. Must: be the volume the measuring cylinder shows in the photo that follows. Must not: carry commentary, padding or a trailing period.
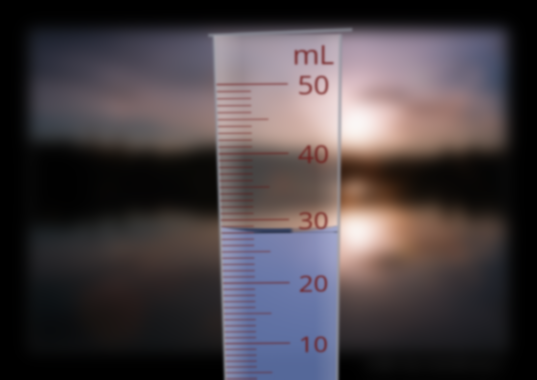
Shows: 28 mL
